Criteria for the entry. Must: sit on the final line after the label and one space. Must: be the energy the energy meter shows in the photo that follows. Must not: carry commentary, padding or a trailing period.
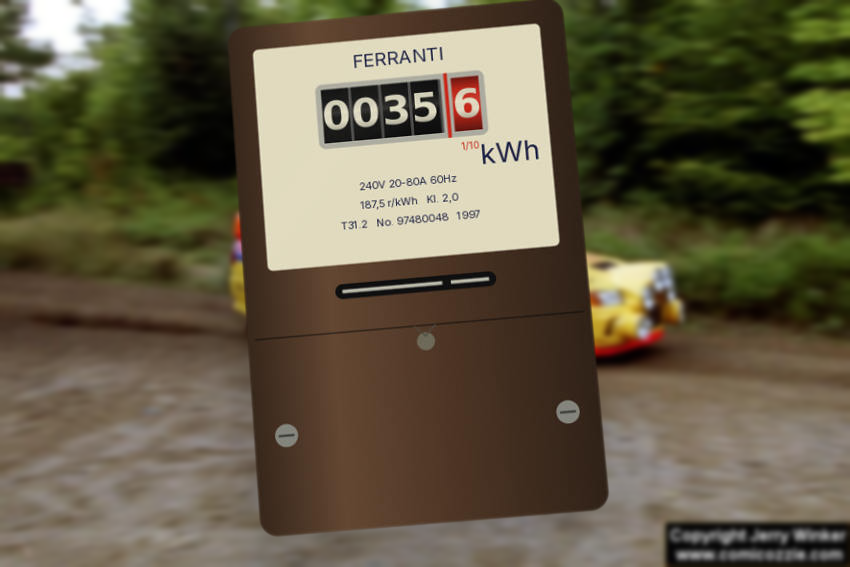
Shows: 35.6 kWh
